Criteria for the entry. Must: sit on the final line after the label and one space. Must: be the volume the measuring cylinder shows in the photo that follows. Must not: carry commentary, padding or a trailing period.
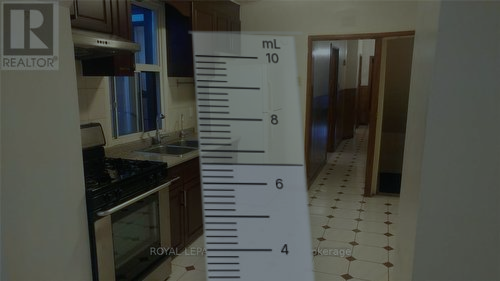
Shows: 6.6 mL
